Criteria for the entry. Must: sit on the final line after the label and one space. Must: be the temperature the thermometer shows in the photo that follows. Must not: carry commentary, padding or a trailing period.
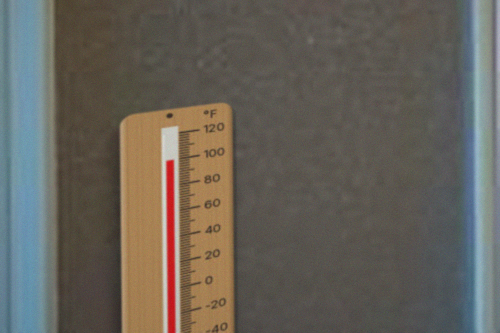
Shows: 100 °F
